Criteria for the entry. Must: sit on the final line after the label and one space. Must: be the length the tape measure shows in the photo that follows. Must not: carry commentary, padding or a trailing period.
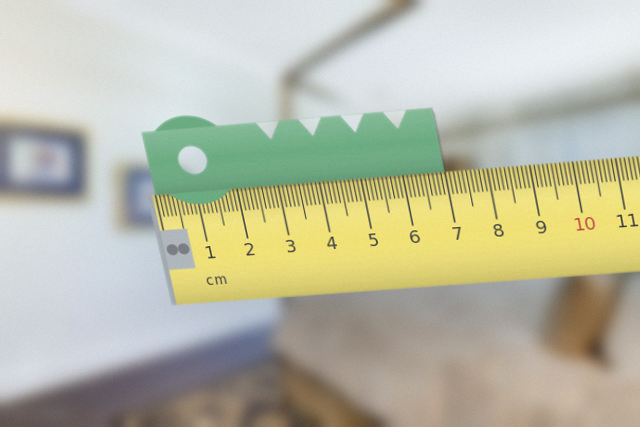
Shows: 7 cm
